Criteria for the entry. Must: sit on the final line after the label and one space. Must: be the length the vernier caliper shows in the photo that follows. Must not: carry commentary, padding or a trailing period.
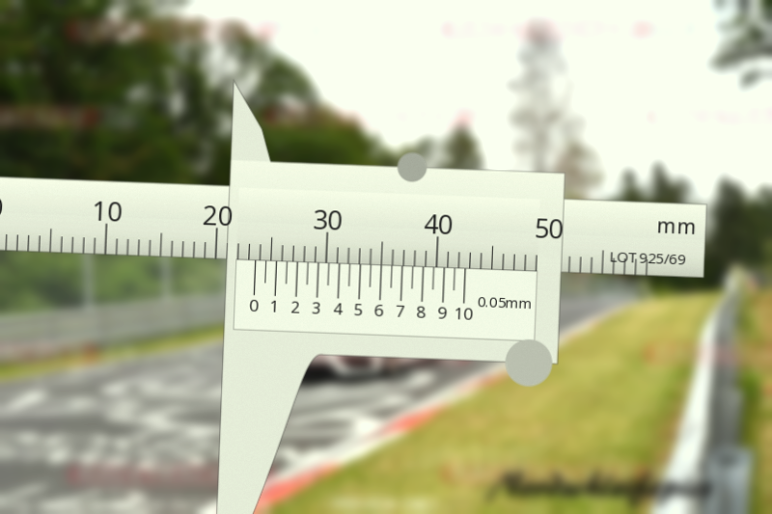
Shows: 23.6 mm
